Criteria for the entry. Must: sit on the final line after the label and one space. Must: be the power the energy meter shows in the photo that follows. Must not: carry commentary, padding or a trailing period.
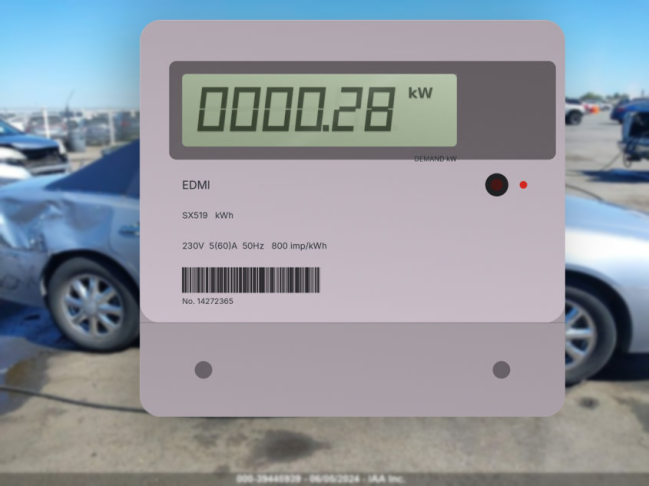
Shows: 0.28 kW
